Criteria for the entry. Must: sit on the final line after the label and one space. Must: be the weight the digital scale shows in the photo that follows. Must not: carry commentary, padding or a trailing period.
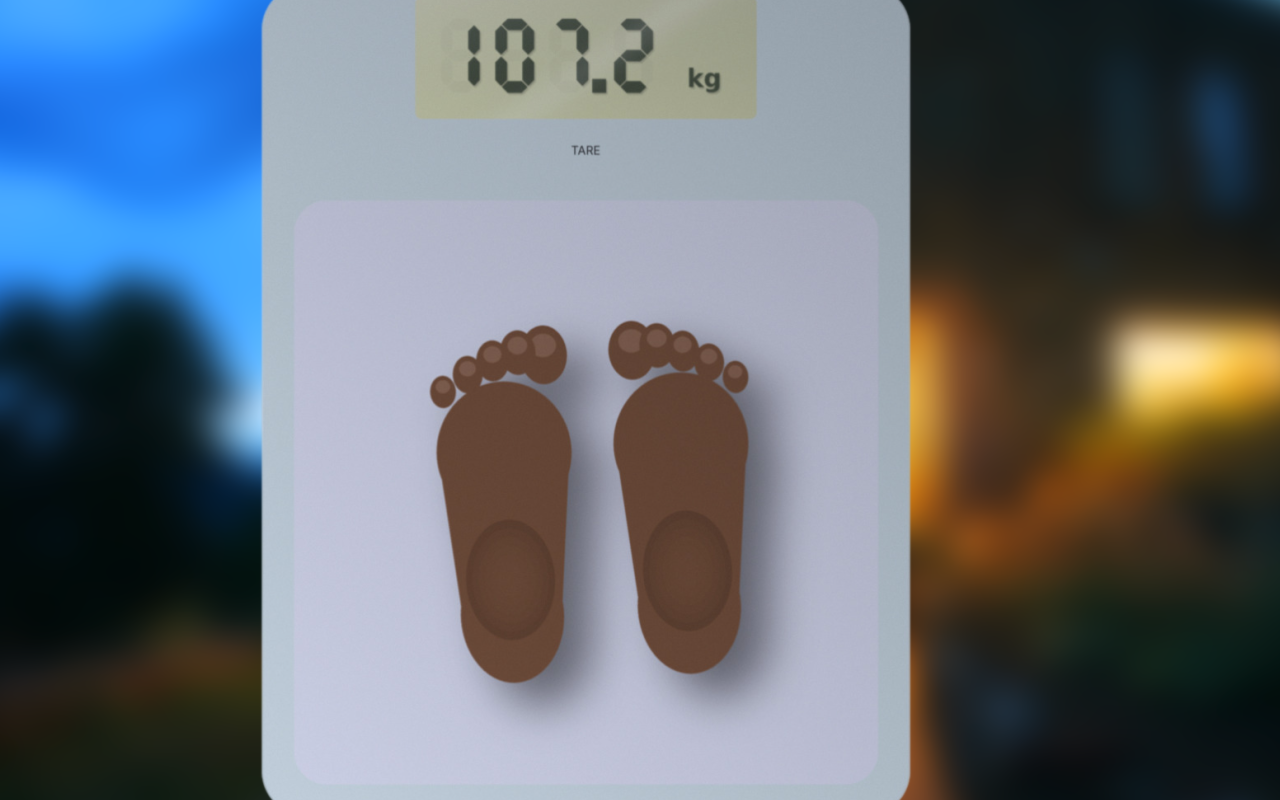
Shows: 107.2 kg
